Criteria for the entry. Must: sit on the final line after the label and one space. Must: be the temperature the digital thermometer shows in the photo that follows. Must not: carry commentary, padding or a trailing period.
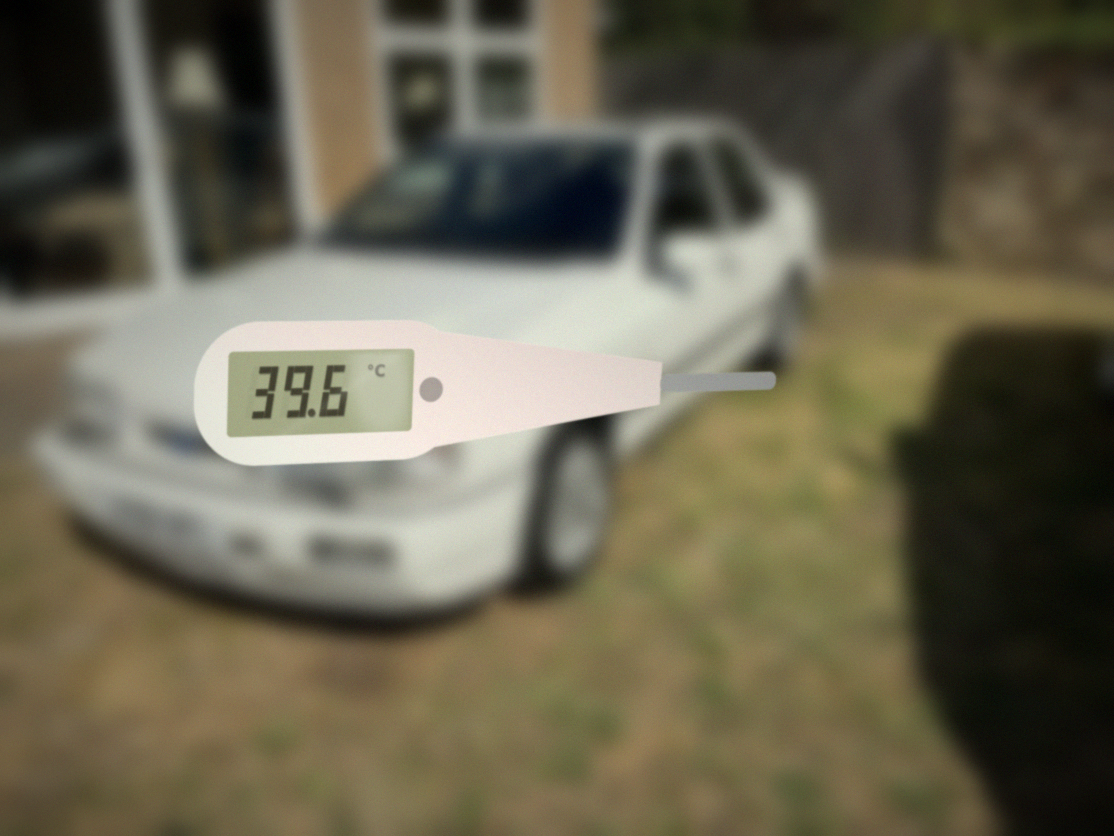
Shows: 39.6 °C
